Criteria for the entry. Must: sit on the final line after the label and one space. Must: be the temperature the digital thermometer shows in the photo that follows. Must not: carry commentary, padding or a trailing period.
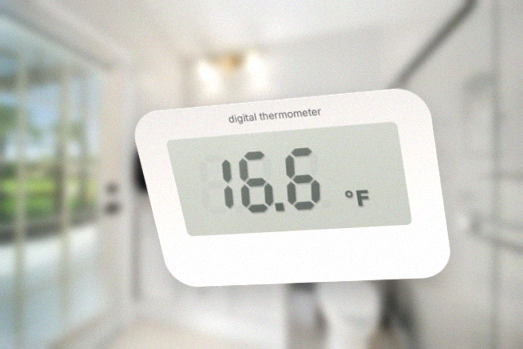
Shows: 16.6 °F
